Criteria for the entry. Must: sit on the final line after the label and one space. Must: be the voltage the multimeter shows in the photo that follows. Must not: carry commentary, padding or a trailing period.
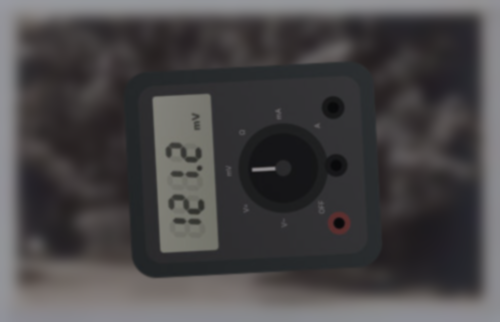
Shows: 121.2 mV
